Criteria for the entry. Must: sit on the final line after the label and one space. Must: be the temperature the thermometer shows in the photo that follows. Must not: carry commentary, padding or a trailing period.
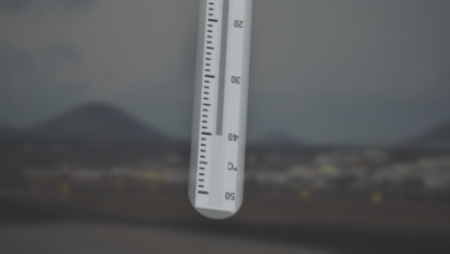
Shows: 40 °C
